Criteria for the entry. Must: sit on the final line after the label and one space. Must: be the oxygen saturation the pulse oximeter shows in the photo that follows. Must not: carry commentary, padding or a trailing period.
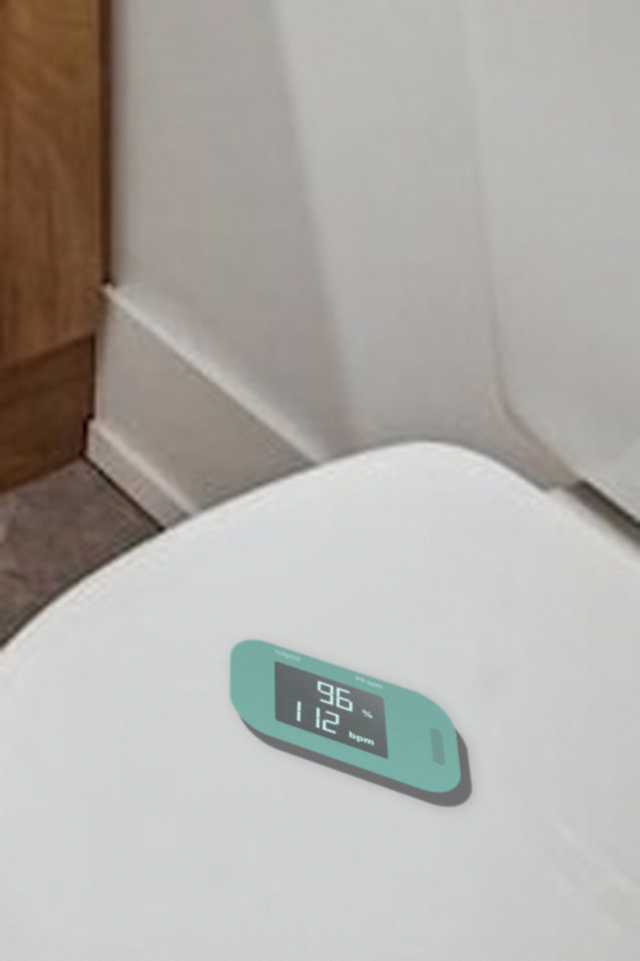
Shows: 96 %
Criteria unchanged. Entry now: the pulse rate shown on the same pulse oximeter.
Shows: 112 bpm
